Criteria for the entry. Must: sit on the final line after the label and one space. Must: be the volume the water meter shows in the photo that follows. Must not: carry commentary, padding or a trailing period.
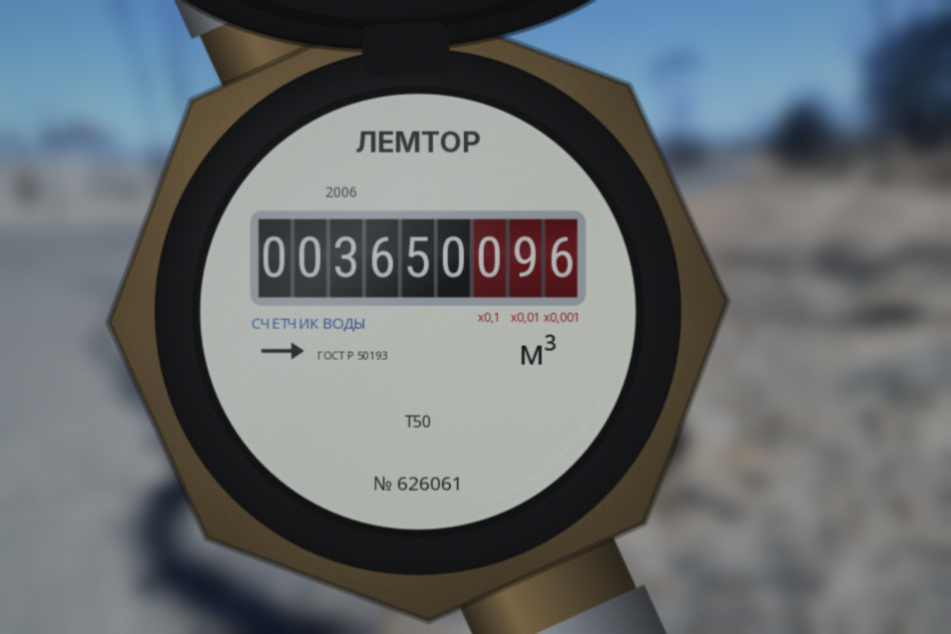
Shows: 3650.096 m³
